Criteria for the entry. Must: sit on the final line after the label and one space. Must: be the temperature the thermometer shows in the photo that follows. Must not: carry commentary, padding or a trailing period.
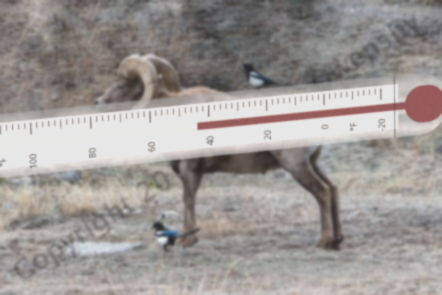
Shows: 44 °F
